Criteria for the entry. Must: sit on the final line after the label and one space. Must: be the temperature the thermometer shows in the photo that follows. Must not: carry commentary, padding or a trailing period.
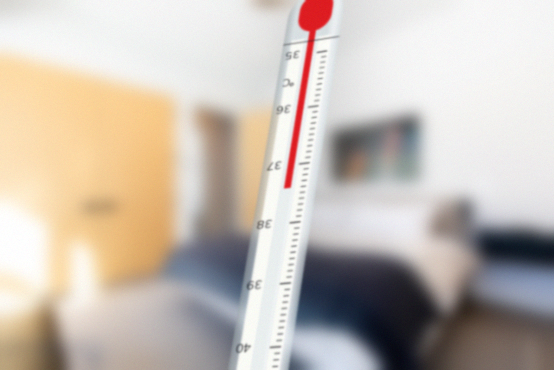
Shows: 37.4 °C
